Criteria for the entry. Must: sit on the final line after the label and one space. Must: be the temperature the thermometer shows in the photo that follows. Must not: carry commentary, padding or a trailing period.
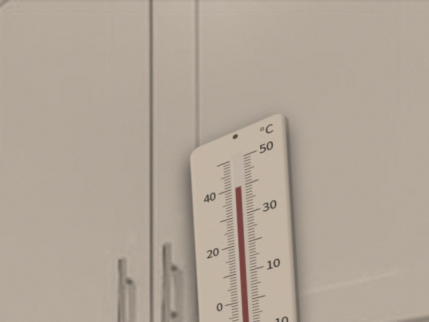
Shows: 40 °C
